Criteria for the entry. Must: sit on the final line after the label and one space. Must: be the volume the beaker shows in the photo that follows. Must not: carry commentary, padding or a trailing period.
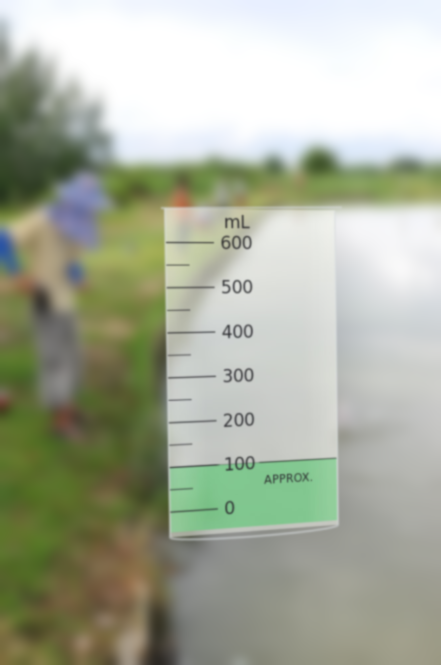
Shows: 100 mL
